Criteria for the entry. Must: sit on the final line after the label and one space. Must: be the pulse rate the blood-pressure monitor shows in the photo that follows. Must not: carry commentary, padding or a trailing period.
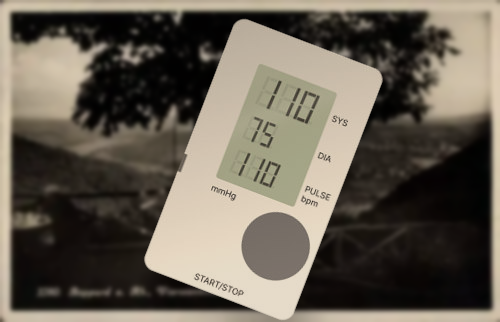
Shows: 110 bpm
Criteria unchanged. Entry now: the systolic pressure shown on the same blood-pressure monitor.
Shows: 110 mmHg
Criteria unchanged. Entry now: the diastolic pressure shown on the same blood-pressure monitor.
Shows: 75 mmHg
